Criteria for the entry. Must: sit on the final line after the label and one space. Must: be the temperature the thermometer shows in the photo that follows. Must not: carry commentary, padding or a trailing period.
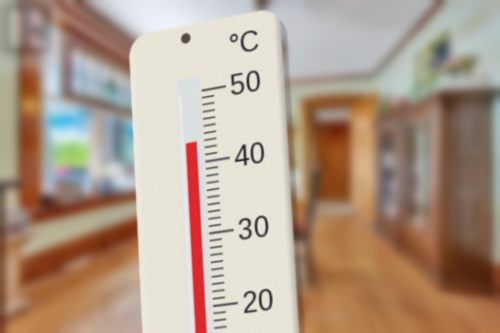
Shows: 43 °C
